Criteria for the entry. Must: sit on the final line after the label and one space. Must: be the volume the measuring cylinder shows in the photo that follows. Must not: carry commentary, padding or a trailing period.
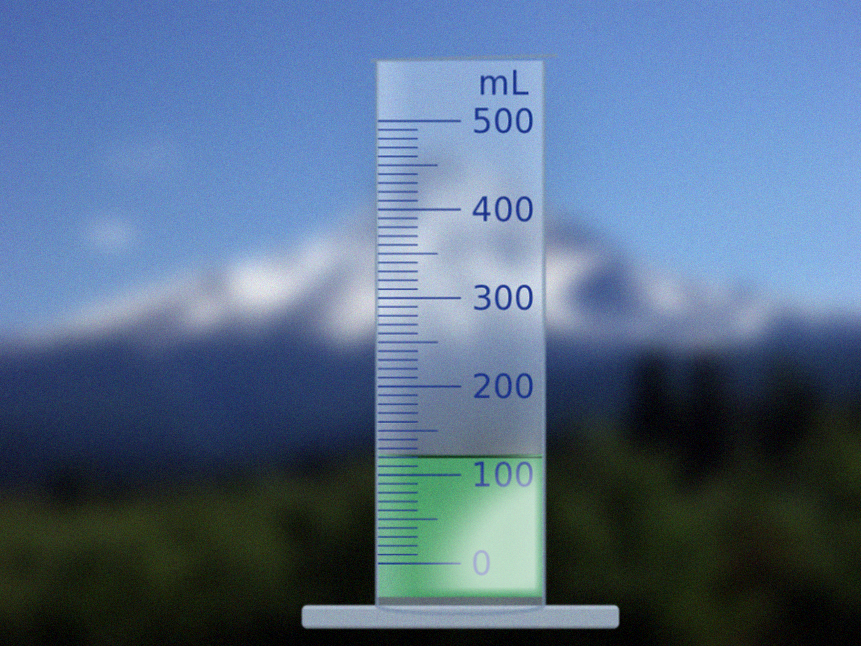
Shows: 120 mL
